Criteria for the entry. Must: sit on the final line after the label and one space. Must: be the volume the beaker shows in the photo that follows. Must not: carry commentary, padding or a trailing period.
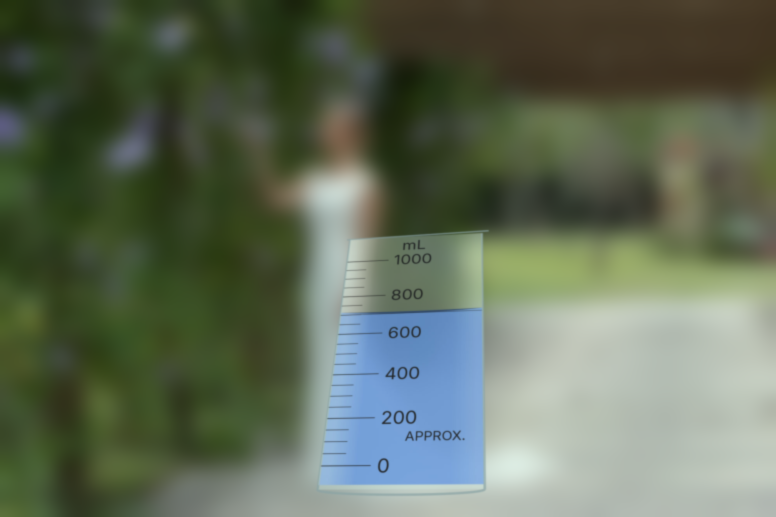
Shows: 700 mL
